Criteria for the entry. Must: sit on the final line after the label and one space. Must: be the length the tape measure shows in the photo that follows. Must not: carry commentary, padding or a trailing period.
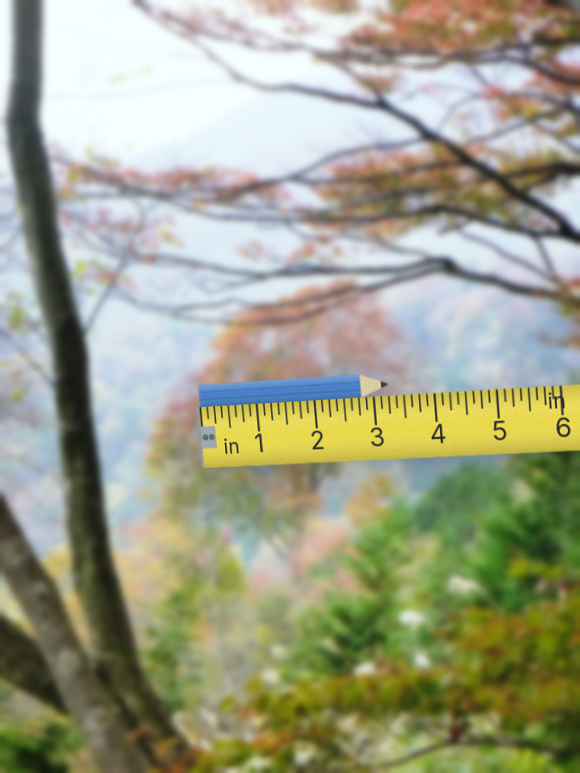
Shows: 3.25 in
